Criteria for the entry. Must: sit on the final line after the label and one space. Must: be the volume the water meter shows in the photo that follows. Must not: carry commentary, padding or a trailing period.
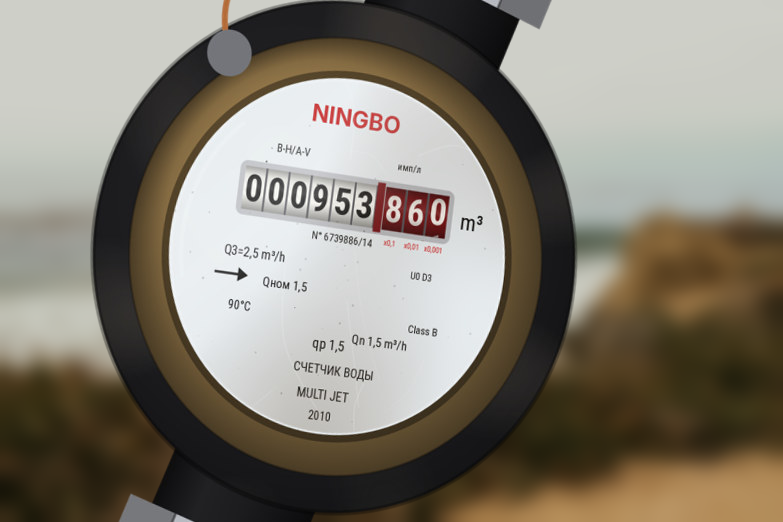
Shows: 953.860 m³
